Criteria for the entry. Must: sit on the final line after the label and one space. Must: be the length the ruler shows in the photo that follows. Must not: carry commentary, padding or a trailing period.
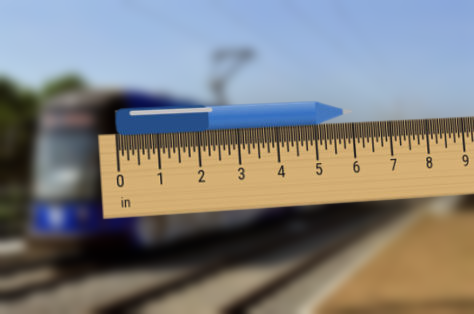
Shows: 6 in
